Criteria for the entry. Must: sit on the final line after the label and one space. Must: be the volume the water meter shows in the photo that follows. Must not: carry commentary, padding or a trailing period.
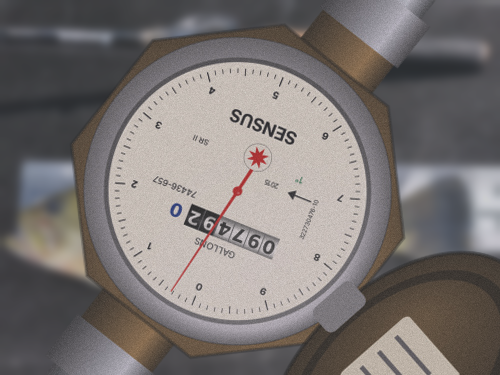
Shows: 974920.3 gal
